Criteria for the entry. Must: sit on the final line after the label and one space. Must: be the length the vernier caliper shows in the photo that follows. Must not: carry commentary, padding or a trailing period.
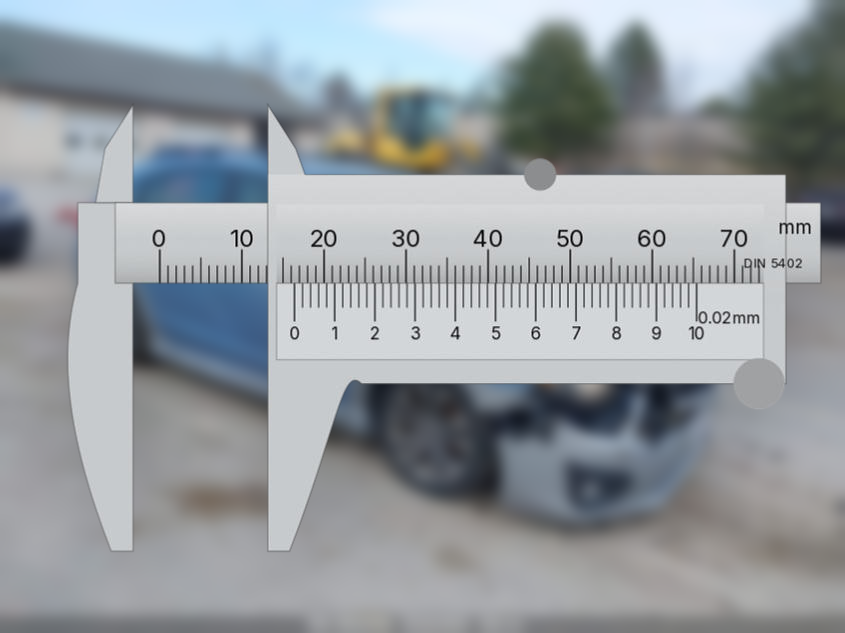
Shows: 16.4 mm
